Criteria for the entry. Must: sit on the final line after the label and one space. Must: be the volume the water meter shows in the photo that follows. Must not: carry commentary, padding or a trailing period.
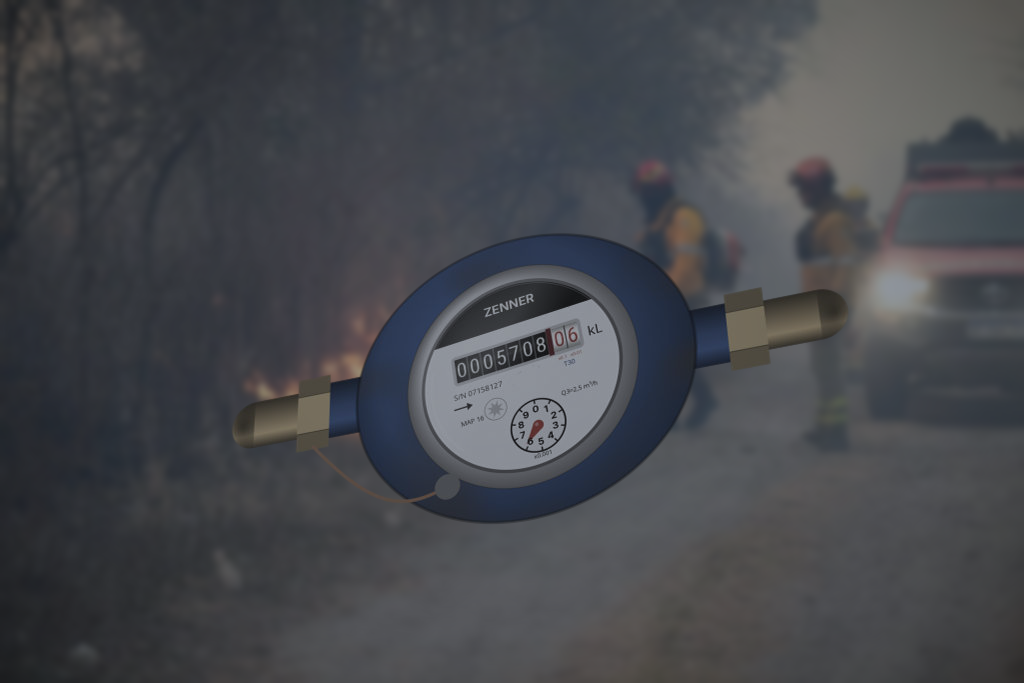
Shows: 5708.066 kL
